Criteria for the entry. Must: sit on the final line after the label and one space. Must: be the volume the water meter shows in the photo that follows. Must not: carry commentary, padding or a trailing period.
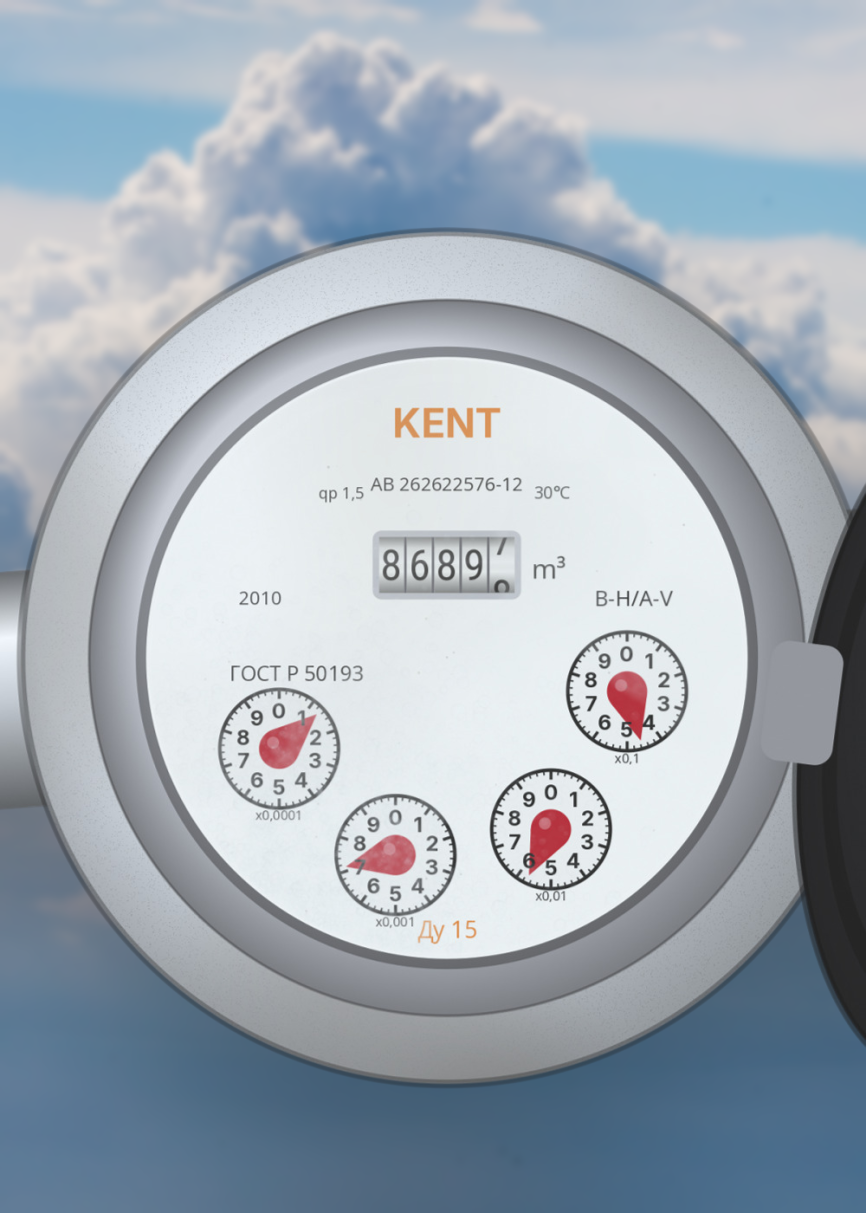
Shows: 86897.4571 m³
